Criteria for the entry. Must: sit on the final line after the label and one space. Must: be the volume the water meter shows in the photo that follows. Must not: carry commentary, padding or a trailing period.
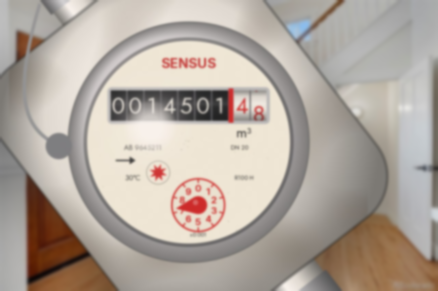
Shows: 14501.477 m³
